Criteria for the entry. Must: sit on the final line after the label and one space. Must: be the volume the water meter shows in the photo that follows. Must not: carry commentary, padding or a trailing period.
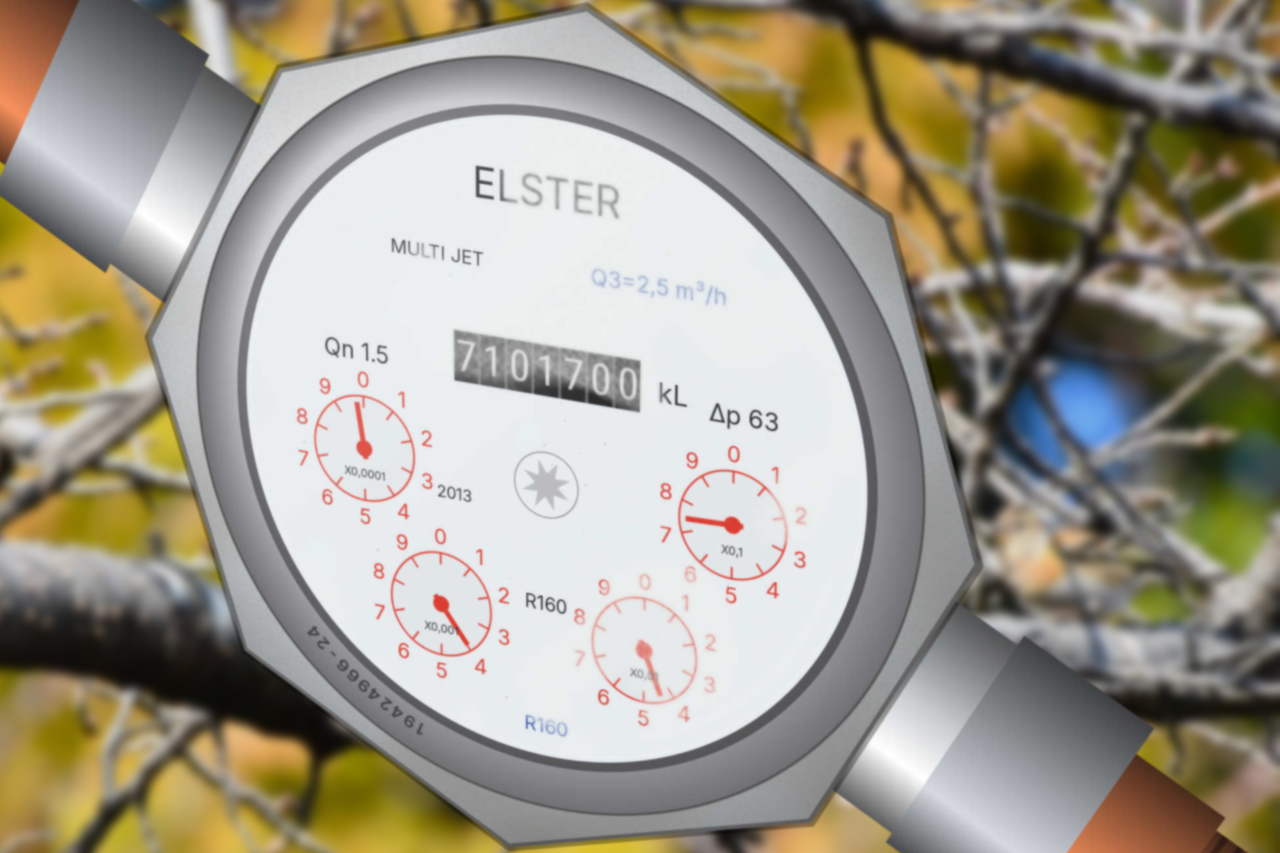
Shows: 7101700.7439 kL
